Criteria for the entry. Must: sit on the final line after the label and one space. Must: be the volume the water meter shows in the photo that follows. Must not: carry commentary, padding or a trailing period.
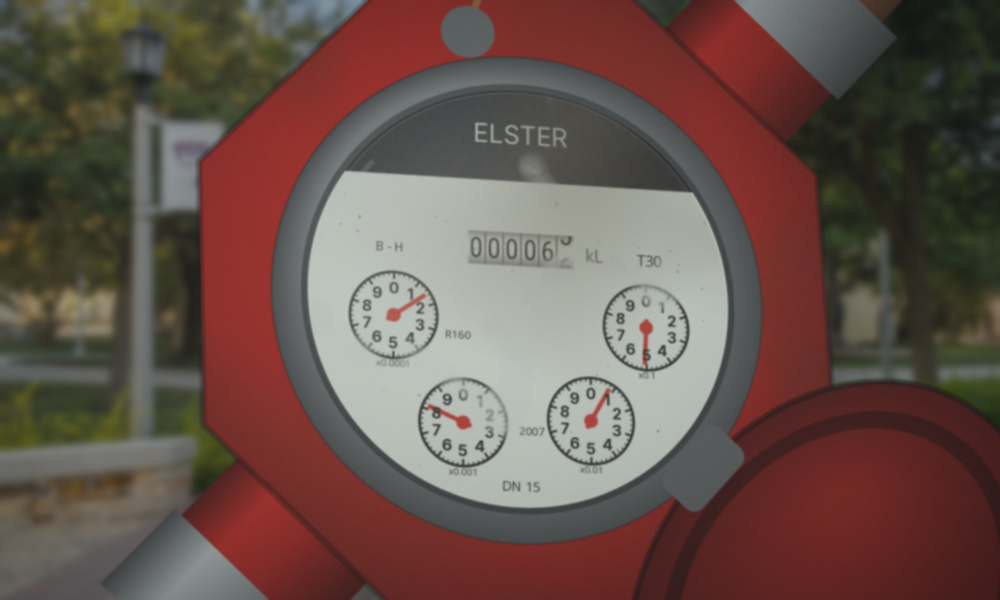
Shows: 65.5081 kL
